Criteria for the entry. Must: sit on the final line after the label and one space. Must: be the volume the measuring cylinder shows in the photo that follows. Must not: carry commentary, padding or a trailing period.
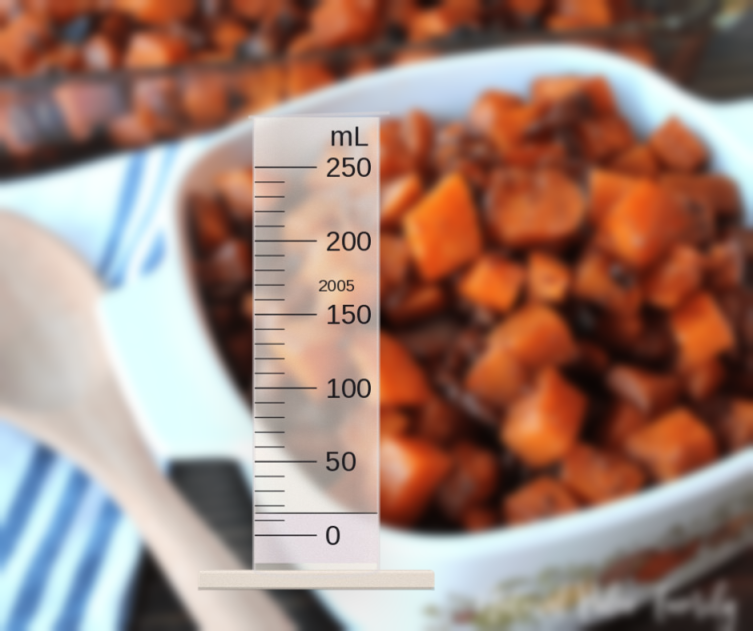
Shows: 15 mL
